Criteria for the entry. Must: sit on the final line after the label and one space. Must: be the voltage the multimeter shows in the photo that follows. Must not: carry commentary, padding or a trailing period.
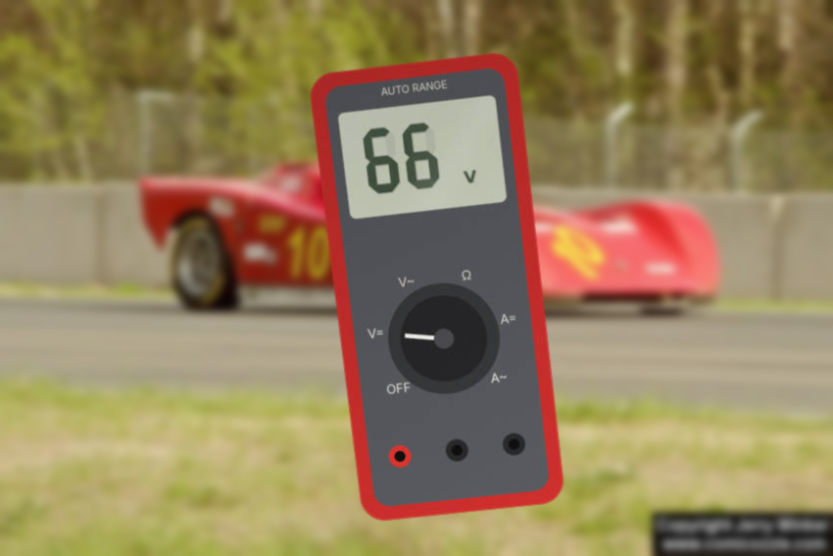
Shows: 66 V
